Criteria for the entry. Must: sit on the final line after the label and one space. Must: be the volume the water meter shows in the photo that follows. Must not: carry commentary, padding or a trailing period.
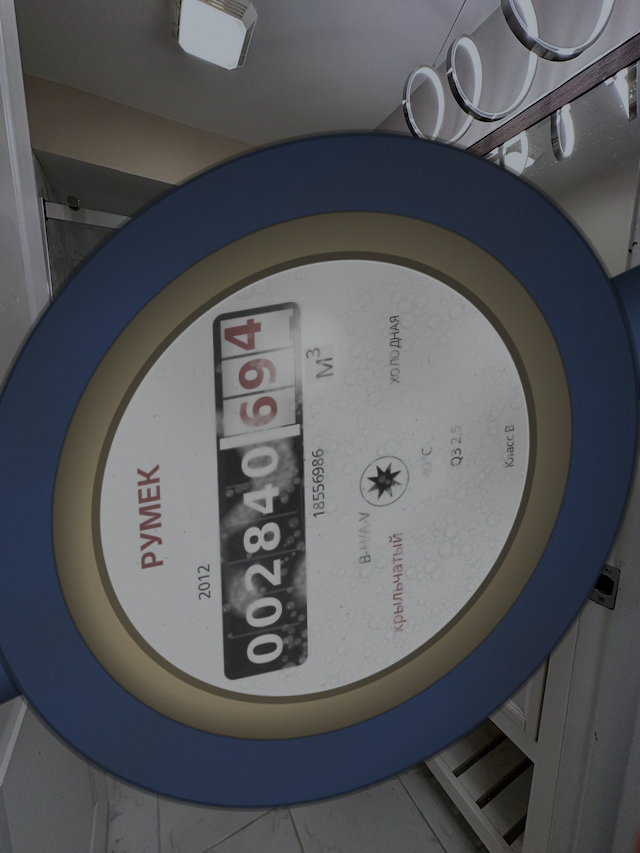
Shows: 2840.694 m³
